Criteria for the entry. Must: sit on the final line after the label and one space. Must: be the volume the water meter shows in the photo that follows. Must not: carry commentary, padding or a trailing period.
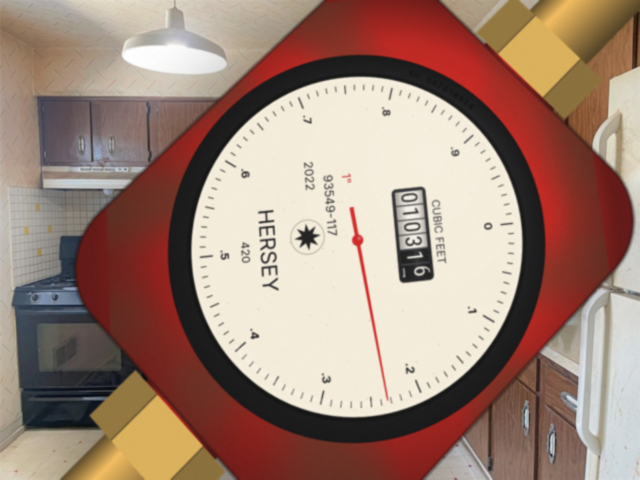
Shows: 10316.23 ft³
